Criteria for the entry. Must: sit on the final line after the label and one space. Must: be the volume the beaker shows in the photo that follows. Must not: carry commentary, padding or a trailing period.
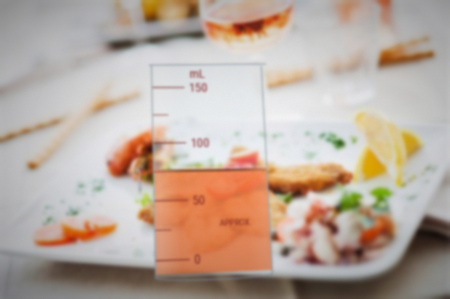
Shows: 75 mL
